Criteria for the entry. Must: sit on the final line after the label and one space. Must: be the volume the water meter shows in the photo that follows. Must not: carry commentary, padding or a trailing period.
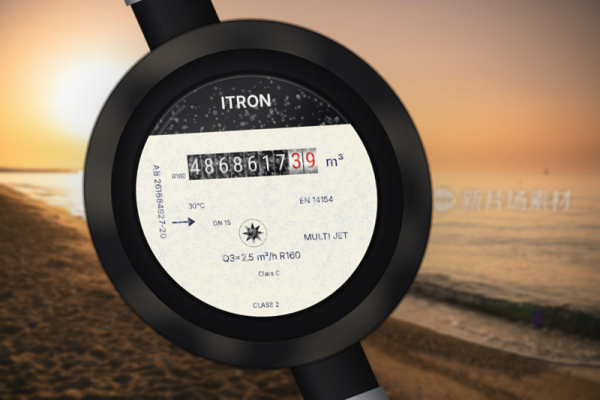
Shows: 4868617.39 m³
